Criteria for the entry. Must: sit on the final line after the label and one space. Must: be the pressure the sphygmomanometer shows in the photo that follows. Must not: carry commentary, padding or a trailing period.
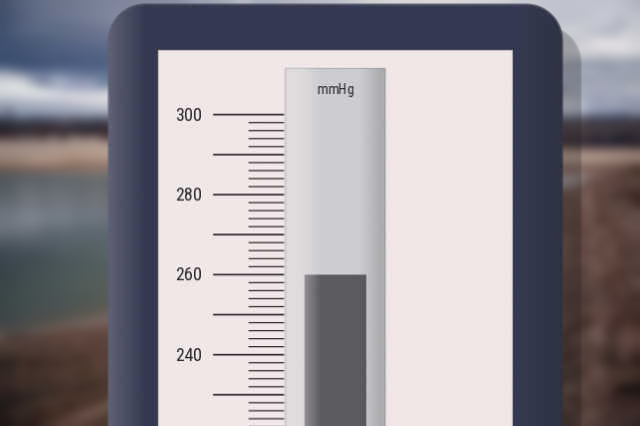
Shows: 260 mmHg
